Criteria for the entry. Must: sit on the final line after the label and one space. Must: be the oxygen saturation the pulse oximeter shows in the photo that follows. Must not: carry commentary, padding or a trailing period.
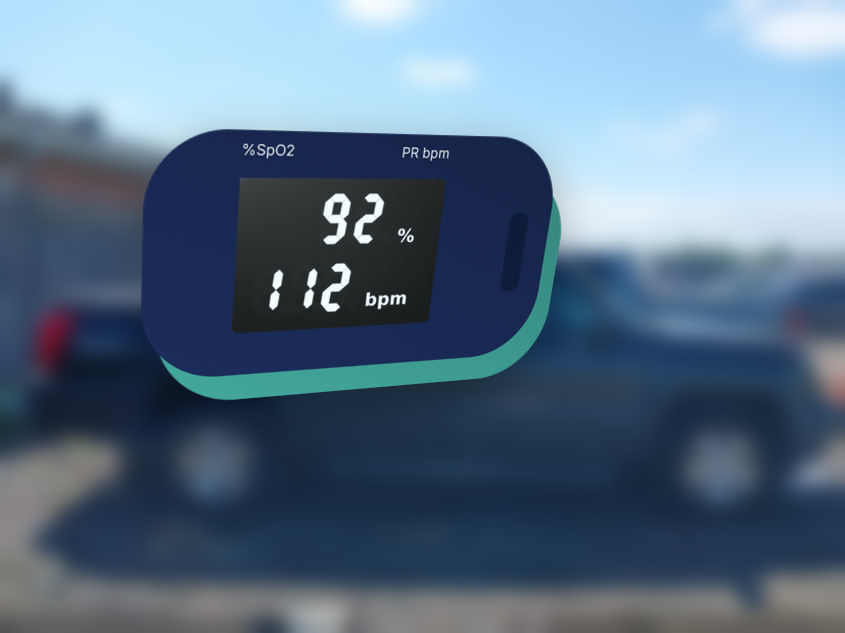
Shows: 92 %
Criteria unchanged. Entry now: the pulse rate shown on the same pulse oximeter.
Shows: 112 bpm
